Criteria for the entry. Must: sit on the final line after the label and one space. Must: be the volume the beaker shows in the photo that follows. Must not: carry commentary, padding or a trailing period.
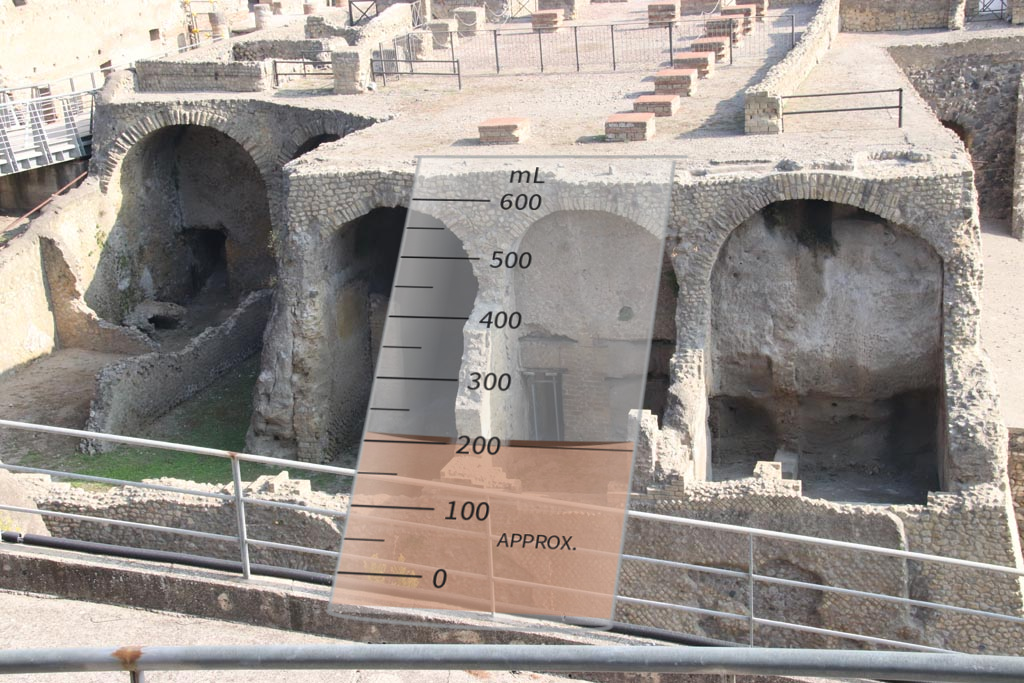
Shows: 200 mL
